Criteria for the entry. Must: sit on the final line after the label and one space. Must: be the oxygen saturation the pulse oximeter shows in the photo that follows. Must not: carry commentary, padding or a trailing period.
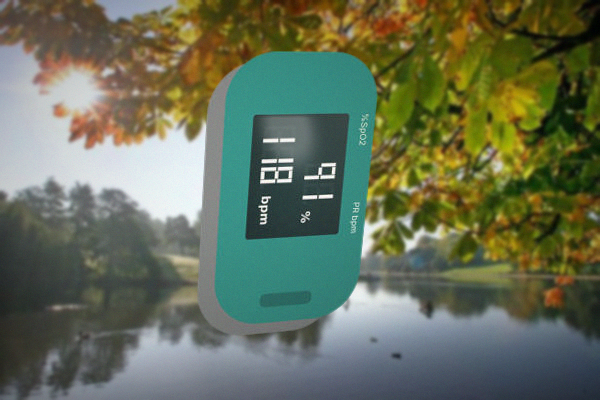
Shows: 91 %
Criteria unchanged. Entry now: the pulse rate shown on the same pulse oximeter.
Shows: 118 bpm
